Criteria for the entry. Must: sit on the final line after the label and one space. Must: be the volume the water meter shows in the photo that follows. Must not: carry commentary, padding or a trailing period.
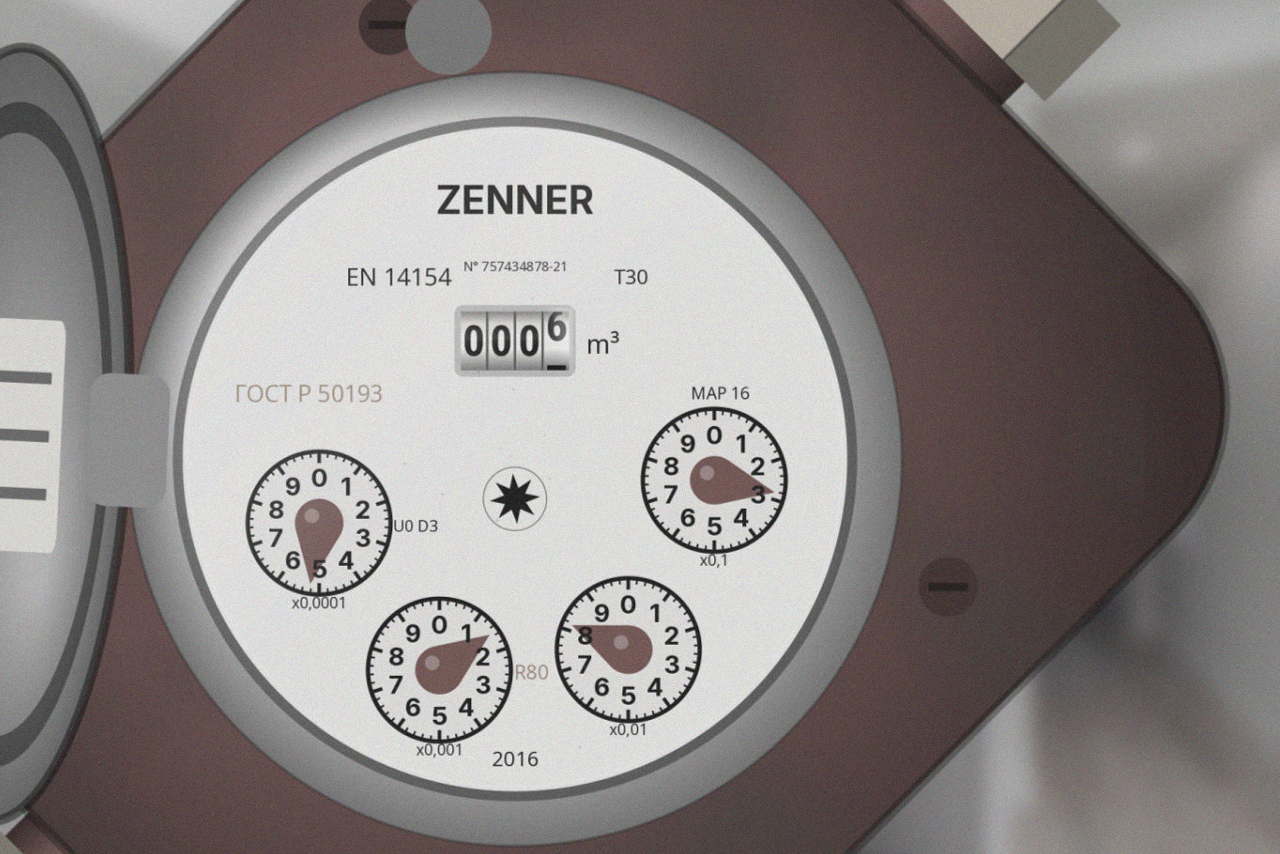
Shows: 6.2815 m³
